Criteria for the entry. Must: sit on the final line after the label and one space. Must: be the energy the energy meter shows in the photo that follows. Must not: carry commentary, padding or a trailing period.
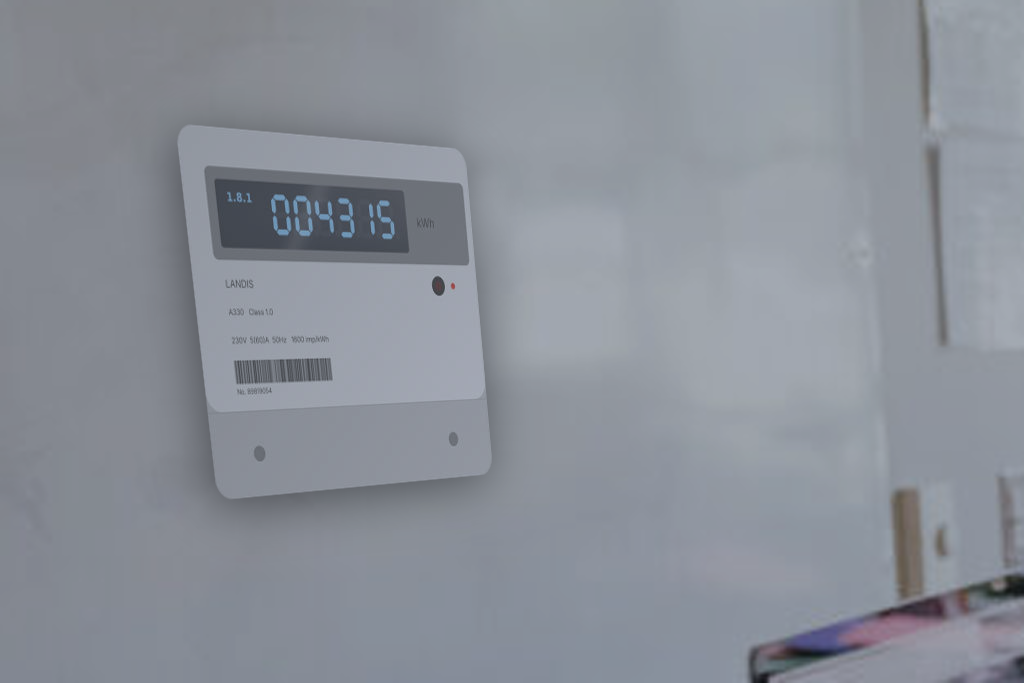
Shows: 4315 kWh
